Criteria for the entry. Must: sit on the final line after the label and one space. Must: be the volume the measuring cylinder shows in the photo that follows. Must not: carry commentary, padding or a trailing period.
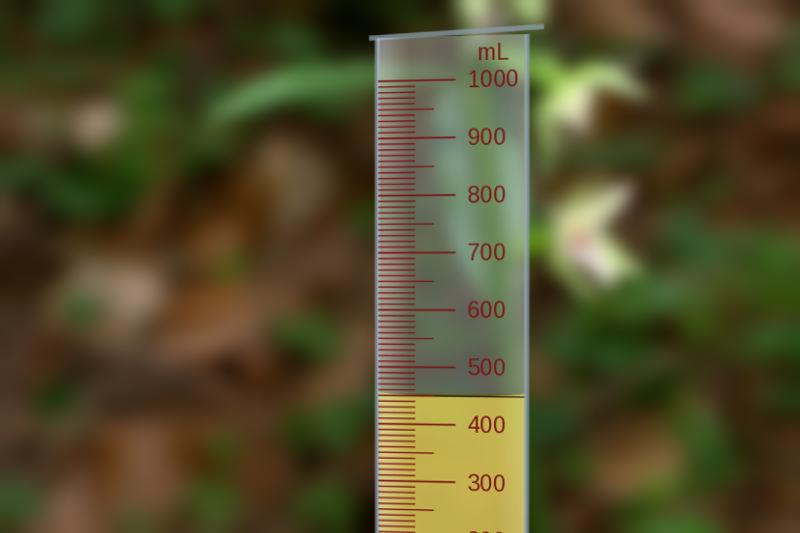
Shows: 450 mL
